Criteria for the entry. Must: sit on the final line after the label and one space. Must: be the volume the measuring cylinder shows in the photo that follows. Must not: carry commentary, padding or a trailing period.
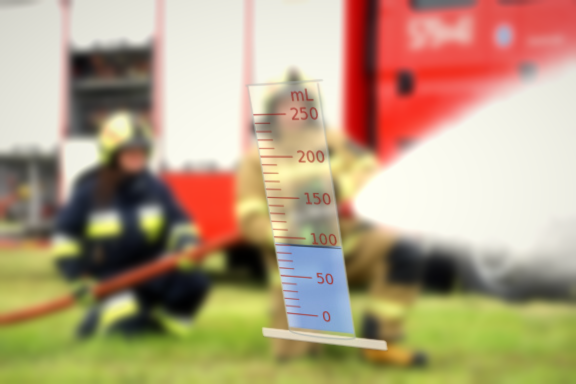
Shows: 90 mL
